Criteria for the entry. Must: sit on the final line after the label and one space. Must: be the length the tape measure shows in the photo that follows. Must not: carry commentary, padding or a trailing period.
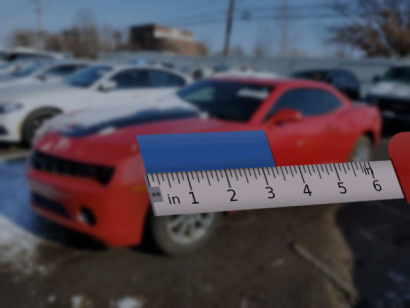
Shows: 3.375 in
